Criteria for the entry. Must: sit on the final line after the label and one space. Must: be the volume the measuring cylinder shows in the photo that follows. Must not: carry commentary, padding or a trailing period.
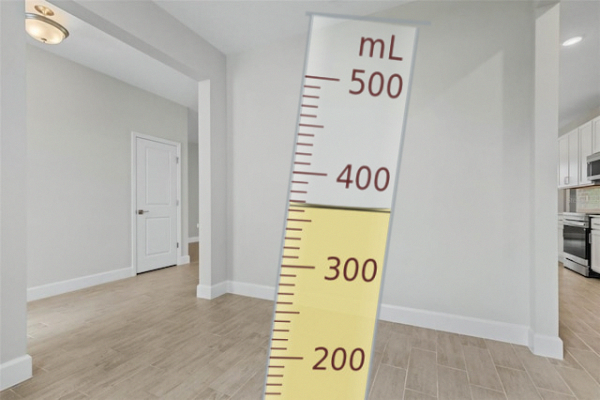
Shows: 365 mL
